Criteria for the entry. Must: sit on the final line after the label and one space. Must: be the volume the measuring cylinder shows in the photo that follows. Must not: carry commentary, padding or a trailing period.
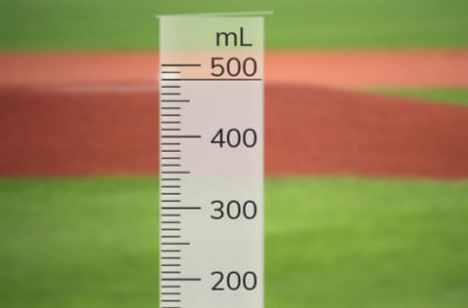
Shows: 480 mL
